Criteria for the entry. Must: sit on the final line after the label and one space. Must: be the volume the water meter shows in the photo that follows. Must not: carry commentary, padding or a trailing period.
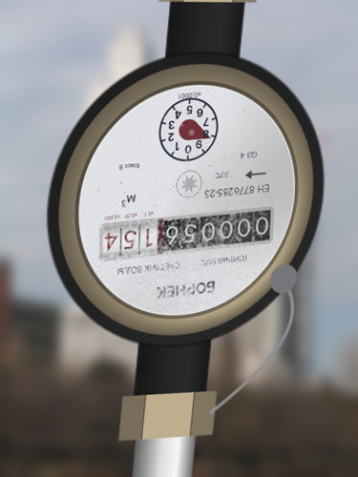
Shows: 56.1548 m³
